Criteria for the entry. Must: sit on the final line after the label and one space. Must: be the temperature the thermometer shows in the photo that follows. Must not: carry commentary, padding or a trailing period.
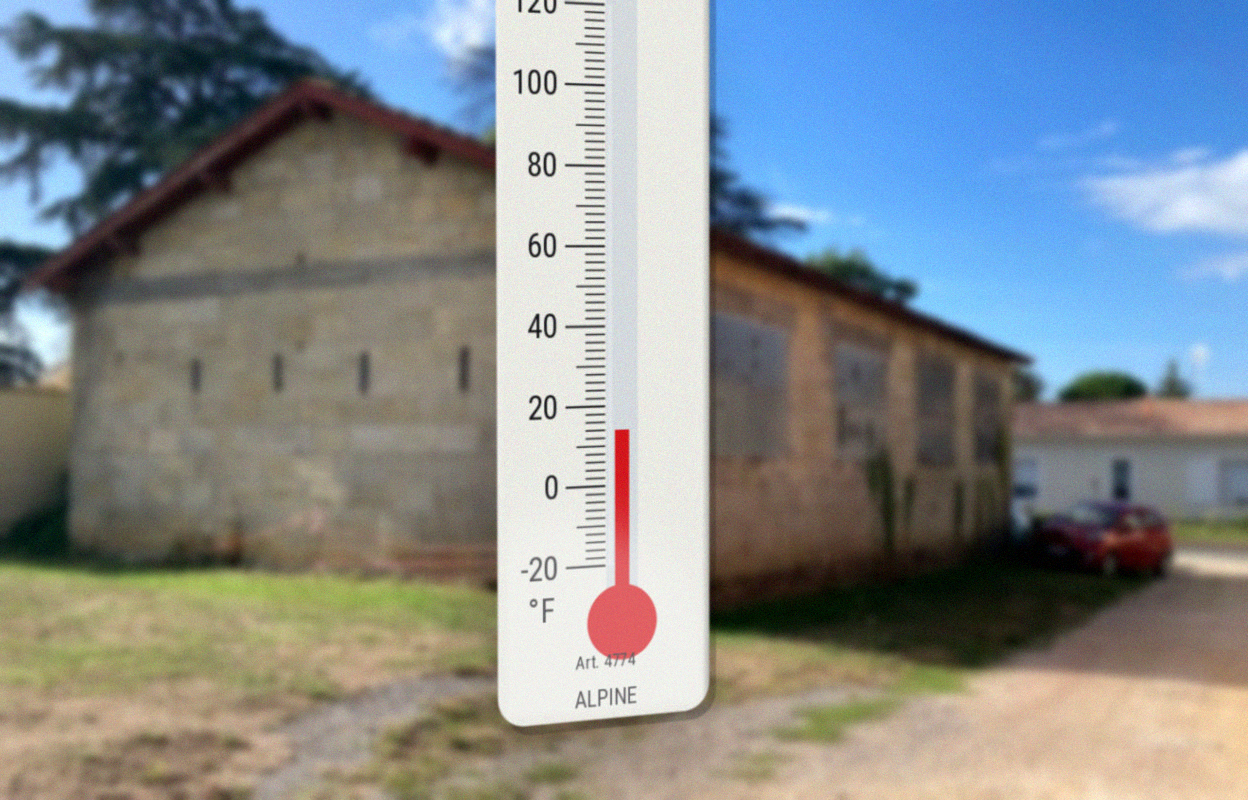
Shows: 14 °F
